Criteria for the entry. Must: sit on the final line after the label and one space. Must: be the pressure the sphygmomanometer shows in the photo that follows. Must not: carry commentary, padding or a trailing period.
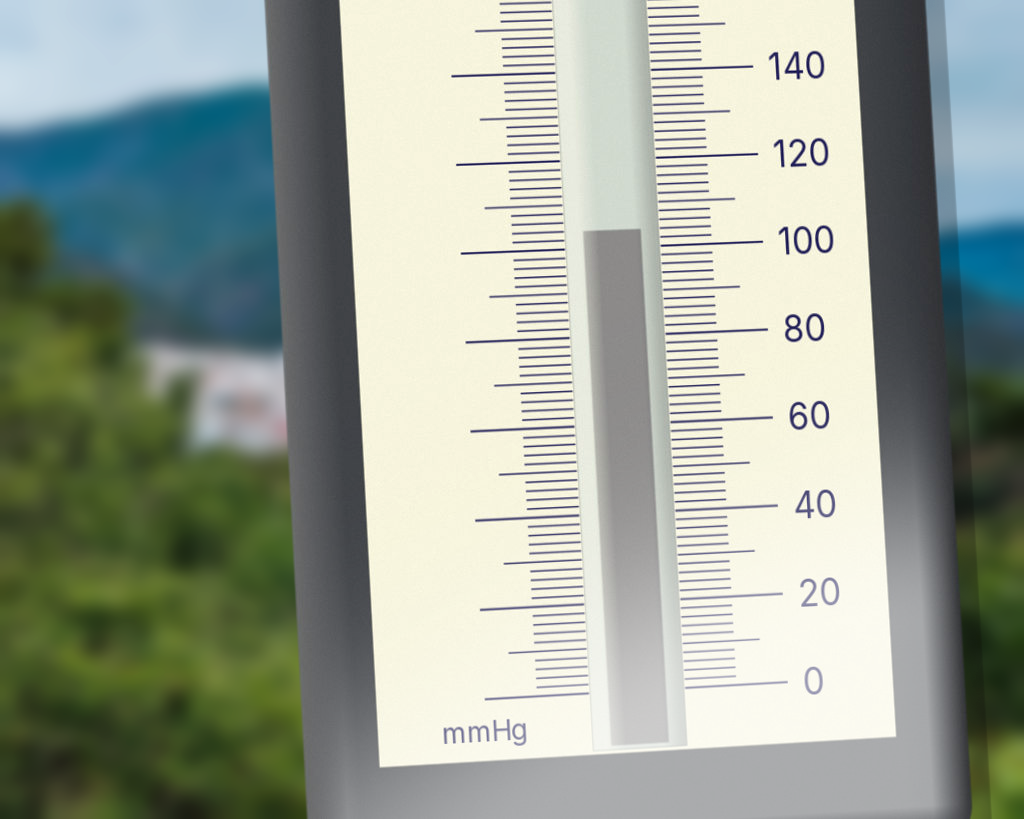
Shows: 104 mmHg
